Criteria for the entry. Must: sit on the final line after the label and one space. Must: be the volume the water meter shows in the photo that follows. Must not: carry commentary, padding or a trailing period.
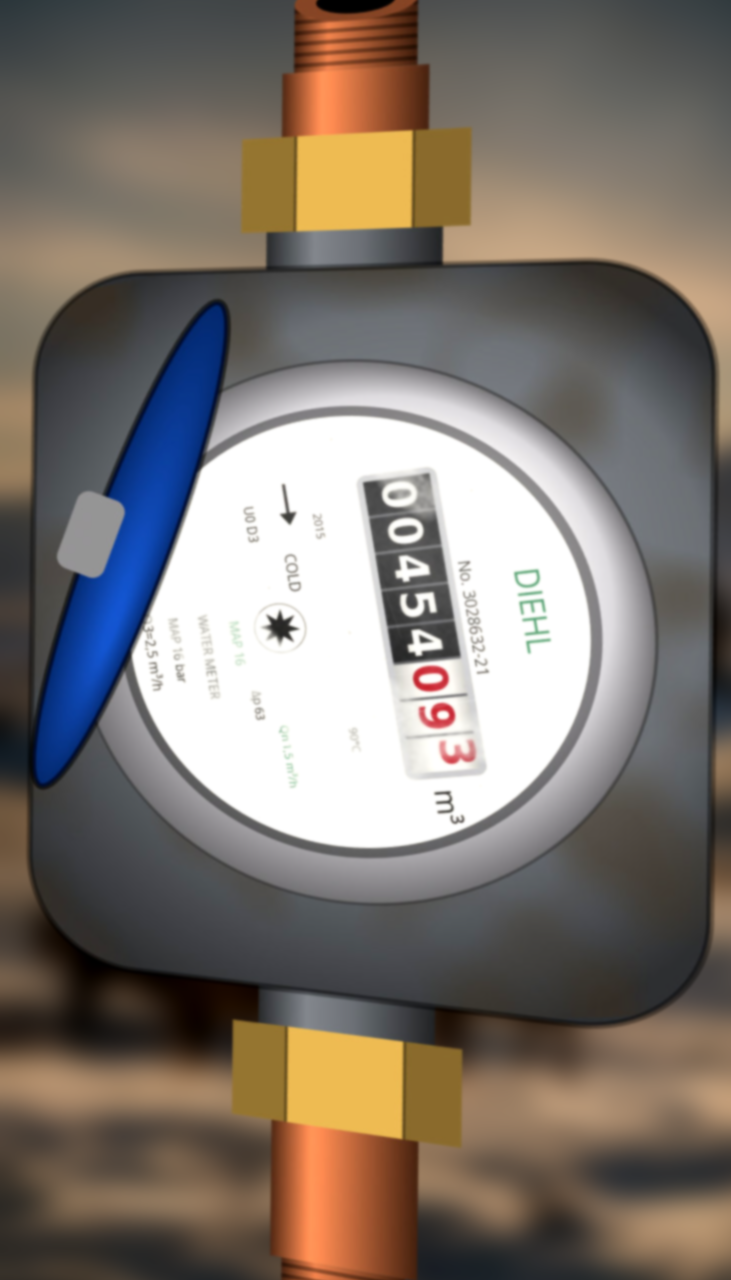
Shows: 454.093 m³
